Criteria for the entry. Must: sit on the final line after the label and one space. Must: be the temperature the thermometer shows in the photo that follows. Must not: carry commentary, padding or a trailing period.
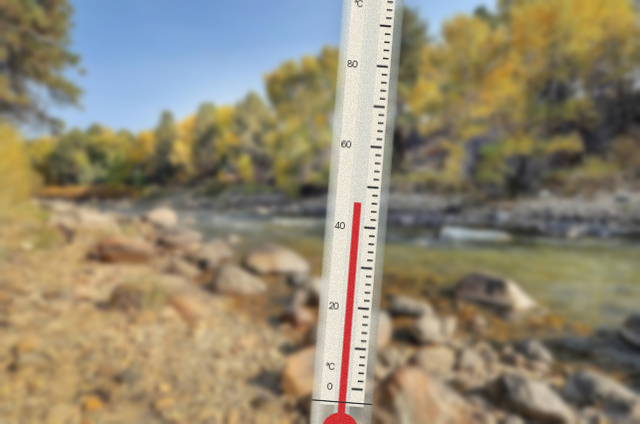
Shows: 46 °C
